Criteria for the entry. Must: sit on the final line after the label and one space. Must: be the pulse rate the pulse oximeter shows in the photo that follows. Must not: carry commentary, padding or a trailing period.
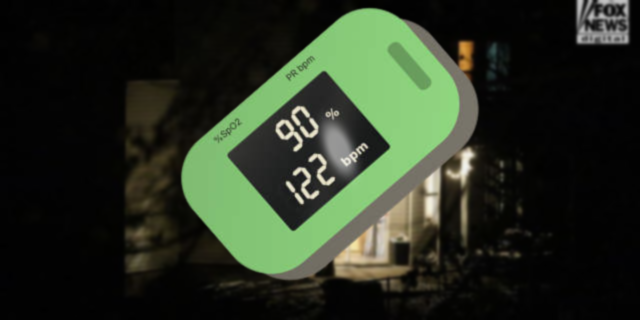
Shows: 122 bpm
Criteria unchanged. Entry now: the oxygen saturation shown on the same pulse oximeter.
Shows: 90 %
